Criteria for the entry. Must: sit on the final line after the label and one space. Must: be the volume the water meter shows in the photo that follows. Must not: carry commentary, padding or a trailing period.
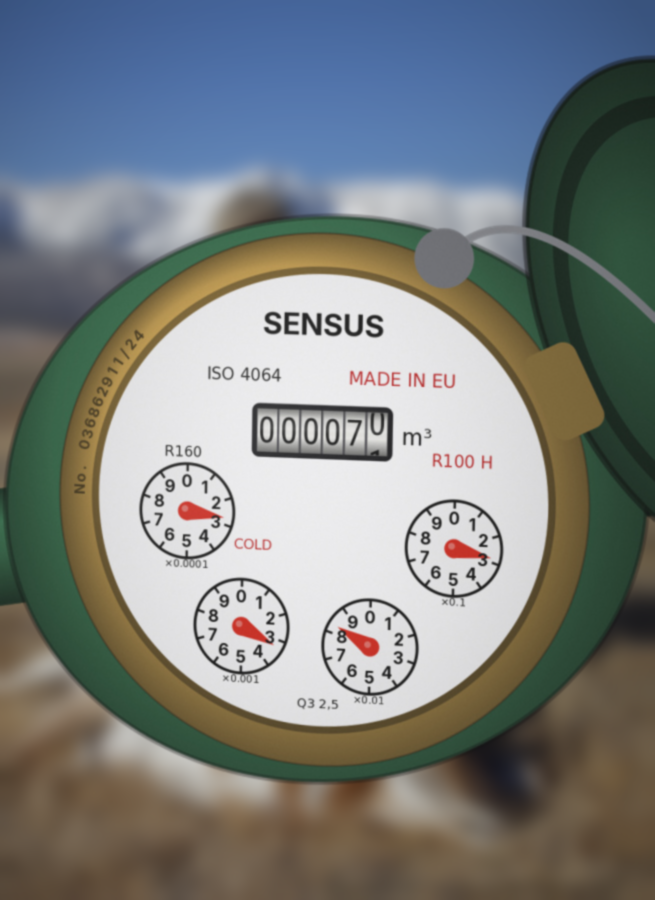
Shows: 70.2832 m³
